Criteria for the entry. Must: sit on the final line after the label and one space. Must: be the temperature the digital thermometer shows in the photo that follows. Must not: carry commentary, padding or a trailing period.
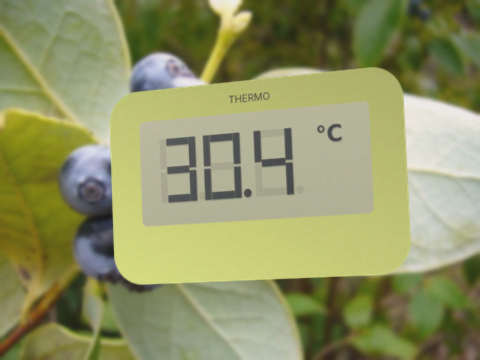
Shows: 30.4 °C
